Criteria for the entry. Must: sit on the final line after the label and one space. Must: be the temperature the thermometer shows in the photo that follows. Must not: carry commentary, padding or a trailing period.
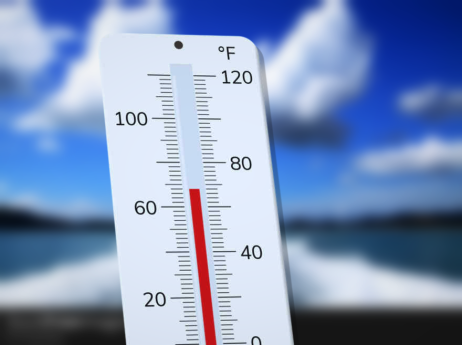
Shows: 68 °F
